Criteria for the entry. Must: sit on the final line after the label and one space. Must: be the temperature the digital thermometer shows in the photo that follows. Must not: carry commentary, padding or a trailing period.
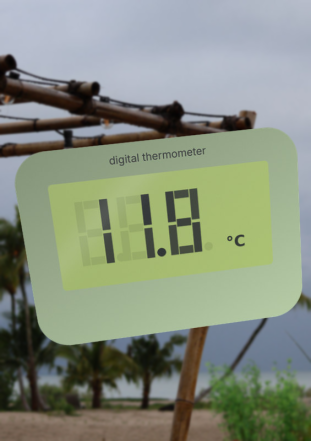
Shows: 11.8 °C
